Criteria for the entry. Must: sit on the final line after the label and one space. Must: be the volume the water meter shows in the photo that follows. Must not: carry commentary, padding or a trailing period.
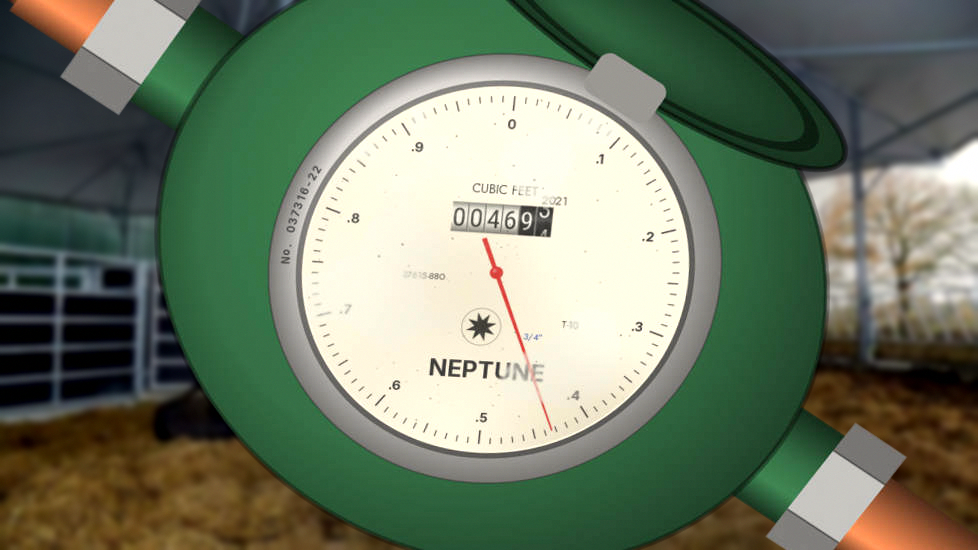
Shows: 4693.43 ft³
